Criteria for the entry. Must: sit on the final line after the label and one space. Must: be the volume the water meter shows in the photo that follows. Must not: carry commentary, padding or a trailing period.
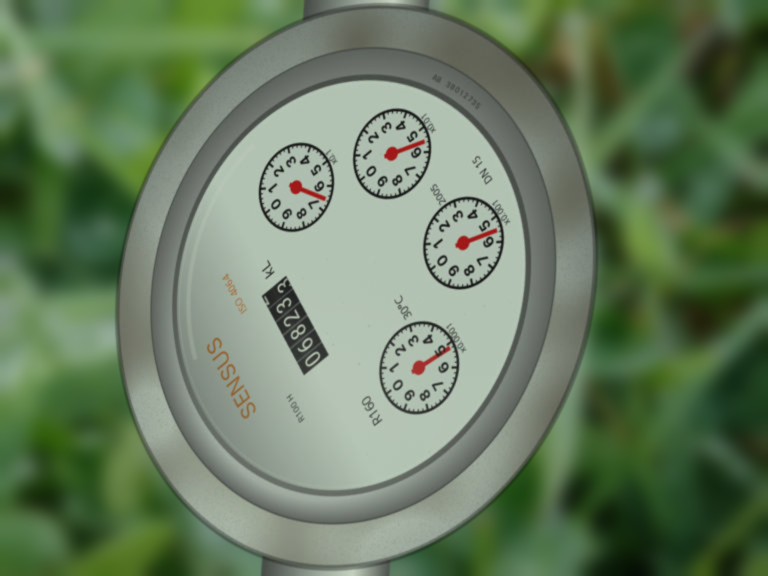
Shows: 68232.6555 kL
